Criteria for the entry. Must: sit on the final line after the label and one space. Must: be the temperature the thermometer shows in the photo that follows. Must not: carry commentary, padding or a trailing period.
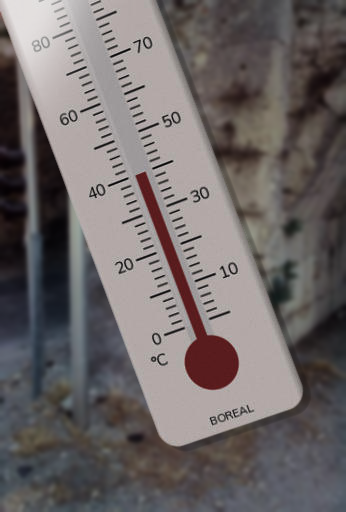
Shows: 40 °C
